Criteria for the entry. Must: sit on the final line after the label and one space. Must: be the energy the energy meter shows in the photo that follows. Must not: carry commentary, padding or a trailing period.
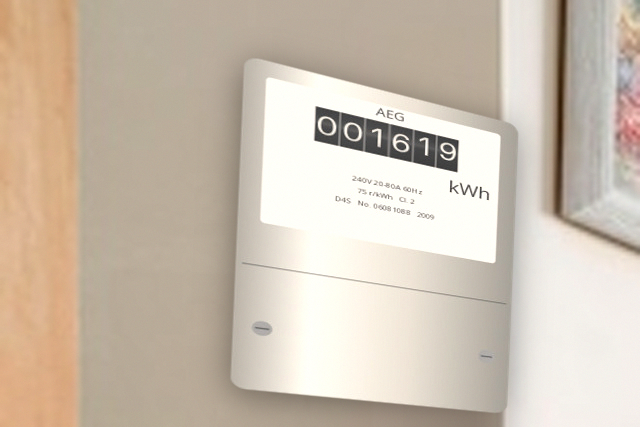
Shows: 1619 kWh
